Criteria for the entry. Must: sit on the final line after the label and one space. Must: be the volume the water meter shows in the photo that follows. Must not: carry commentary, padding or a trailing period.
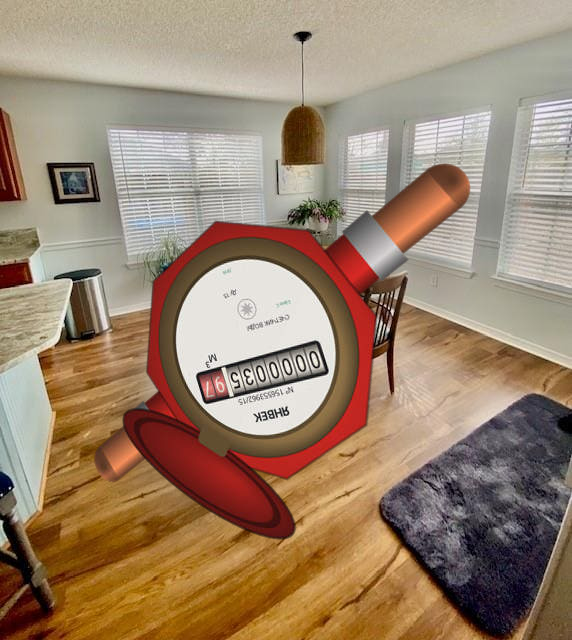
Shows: 35.97 m³
